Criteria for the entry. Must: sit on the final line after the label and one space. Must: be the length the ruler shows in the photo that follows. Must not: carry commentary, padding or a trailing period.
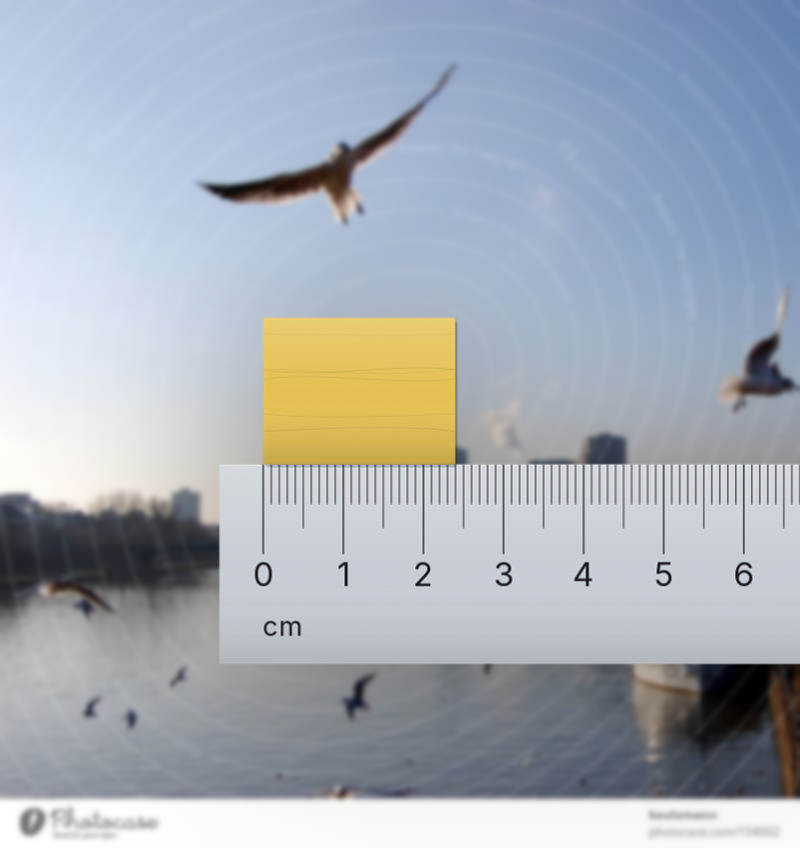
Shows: 2.4 cm
